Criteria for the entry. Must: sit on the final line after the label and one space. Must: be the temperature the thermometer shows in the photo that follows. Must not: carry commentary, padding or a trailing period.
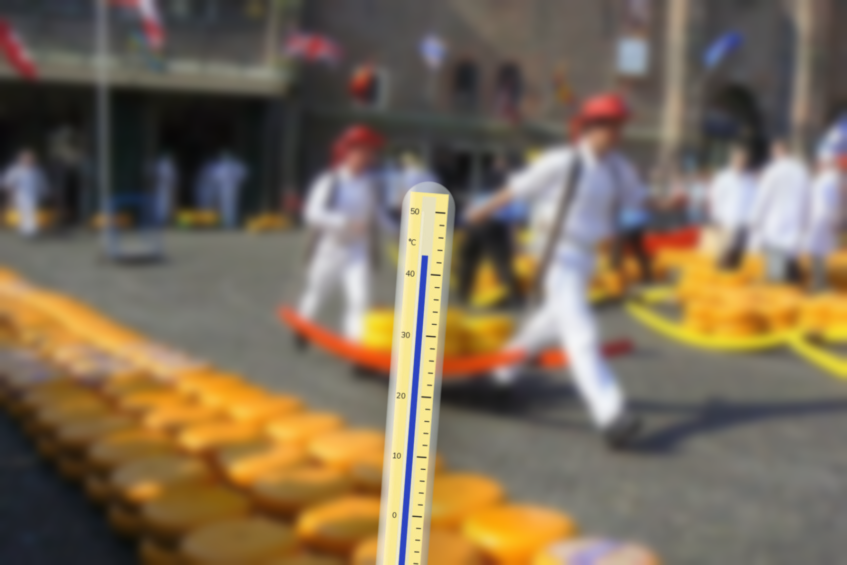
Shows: 43 °C
